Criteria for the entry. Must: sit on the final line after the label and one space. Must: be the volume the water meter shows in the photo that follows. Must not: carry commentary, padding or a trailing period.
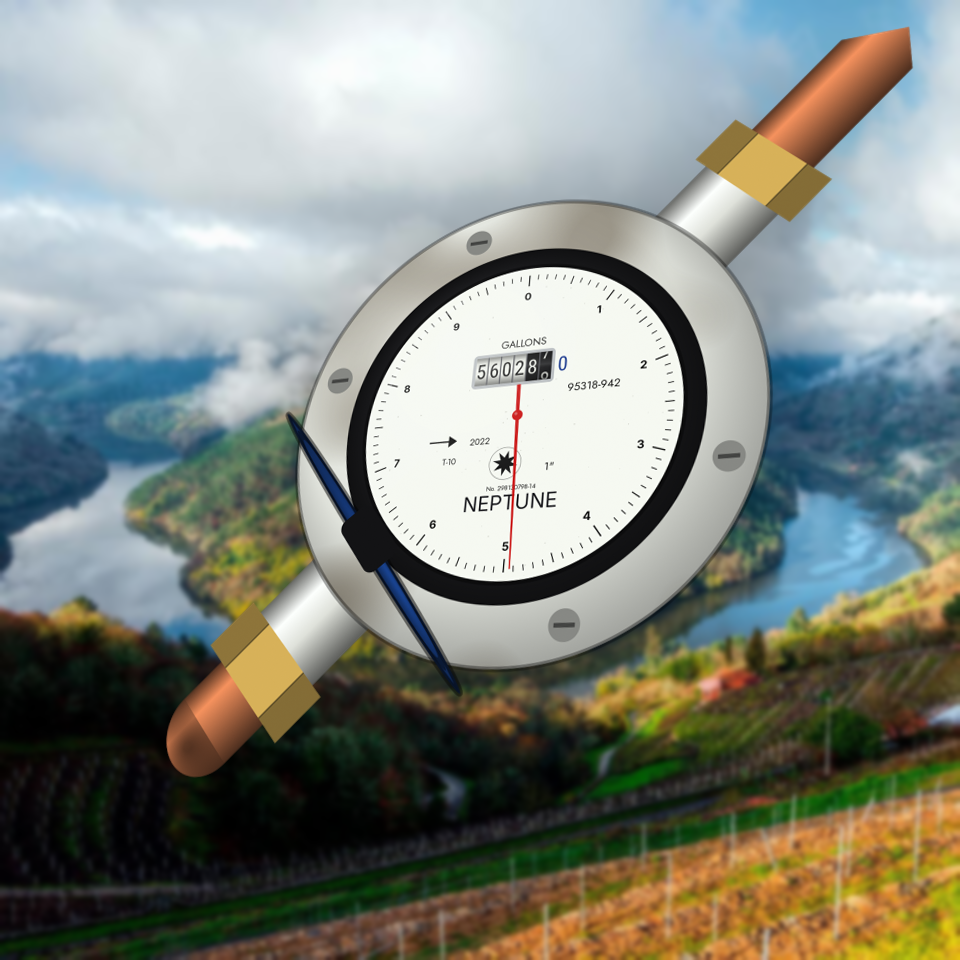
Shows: 5602874.9 gal
